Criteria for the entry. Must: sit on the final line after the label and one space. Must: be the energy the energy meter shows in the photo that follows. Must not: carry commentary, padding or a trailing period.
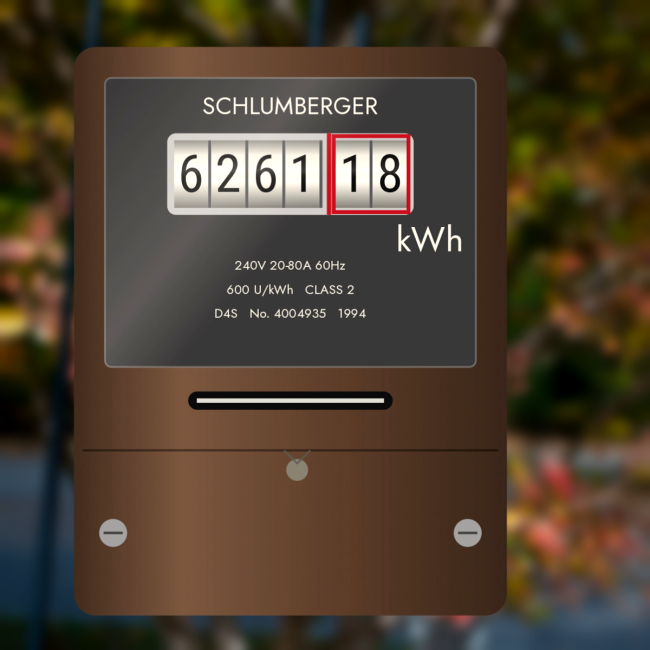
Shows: 6261.18 kWh
